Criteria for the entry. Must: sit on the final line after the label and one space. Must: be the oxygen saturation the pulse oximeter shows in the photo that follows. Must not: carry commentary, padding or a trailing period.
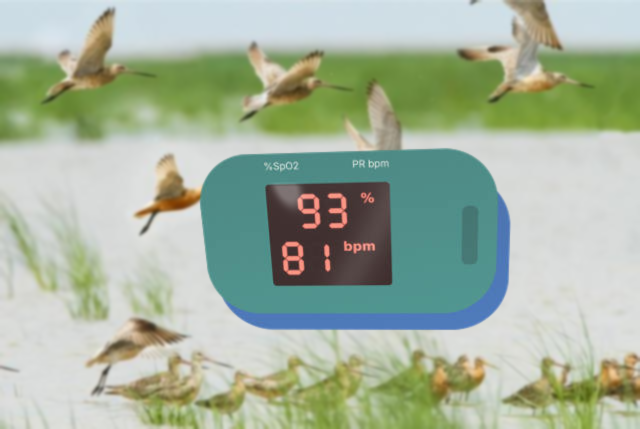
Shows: 93 %
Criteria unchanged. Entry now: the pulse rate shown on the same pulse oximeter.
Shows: 81 bpm
